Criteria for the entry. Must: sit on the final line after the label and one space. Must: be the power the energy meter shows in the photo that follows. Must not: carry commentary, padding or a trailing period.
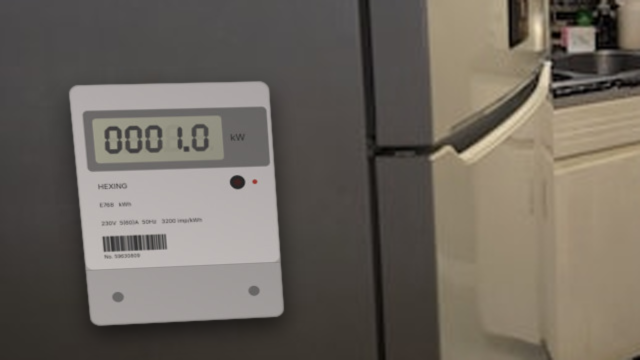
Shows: 1.0 kW
